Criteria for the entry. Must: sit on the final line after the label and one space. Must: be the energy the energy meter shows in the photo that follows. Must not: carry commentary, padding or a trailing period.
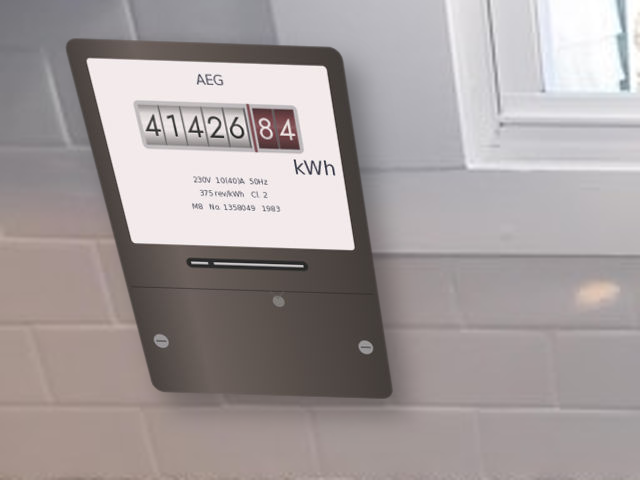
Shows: 41426.84 kWh
